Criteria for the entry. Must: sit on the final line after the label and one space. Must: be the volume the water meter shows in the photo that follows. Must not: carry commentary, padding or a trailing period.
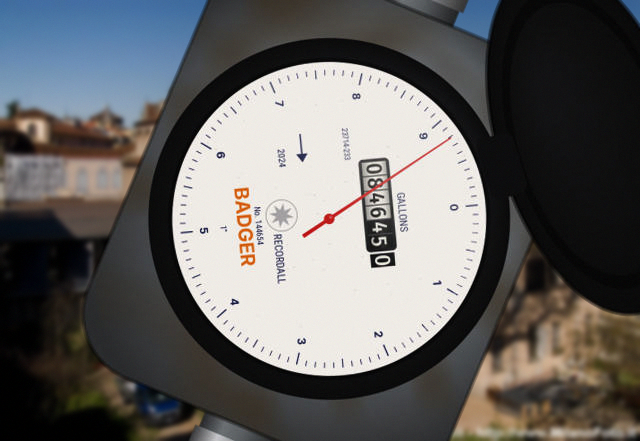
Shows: 846449.2 gal
